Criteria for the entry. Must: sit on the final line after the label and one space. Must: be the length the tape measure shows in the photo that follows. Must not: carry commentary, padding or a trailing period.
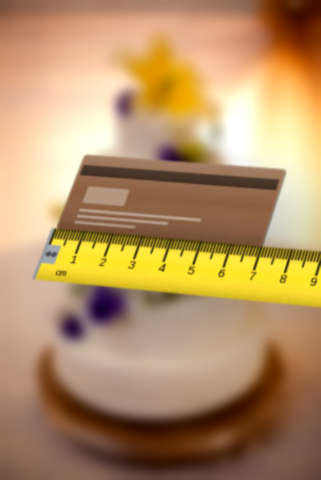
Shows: 7 cm
